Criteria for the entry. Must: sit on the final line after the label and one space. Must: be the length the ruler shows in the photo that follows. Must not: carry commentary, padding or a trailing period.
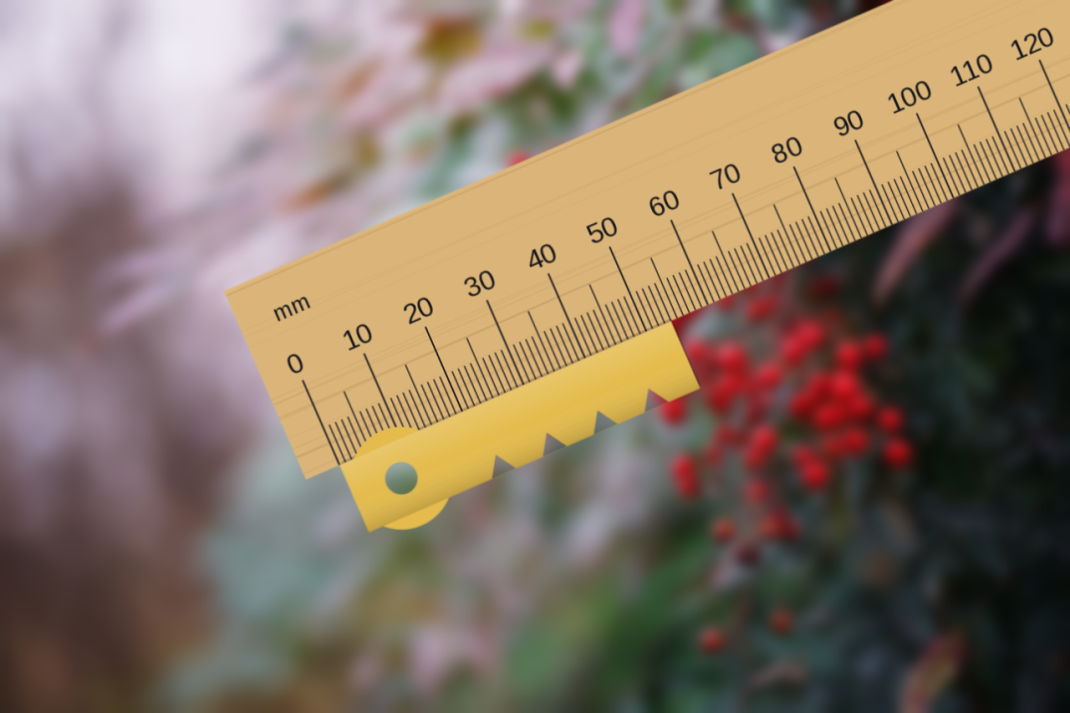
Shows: 54 mm
